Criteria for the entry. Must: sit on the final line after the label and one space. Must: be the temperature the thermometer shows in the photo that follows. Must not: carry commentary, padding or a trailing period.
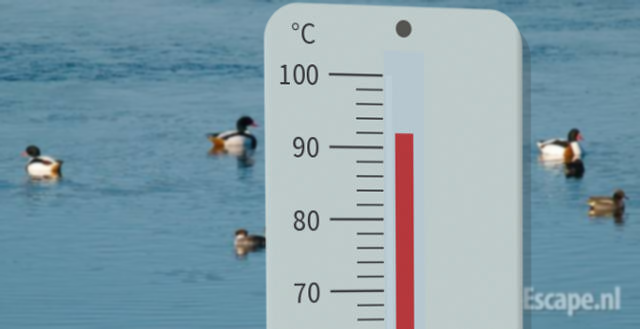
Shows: 92 °C
